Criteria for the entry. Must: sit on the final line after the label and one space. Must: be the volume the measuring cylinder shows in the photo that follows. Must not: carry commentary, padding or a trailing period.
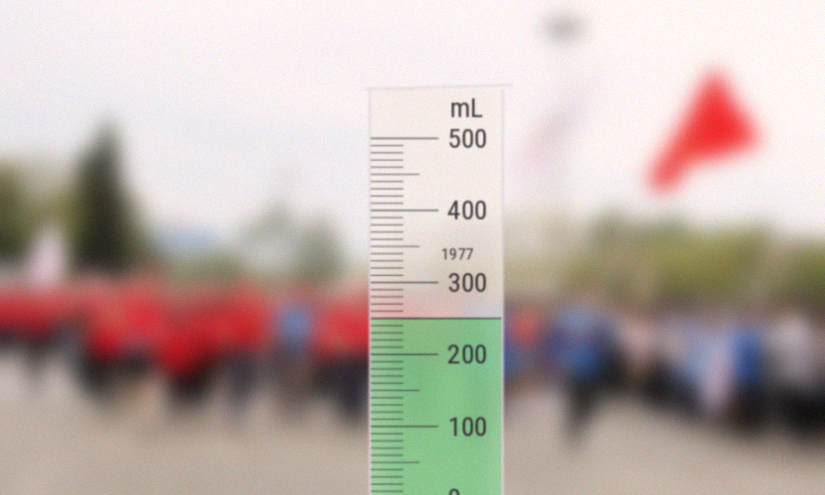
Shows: 250 mL
